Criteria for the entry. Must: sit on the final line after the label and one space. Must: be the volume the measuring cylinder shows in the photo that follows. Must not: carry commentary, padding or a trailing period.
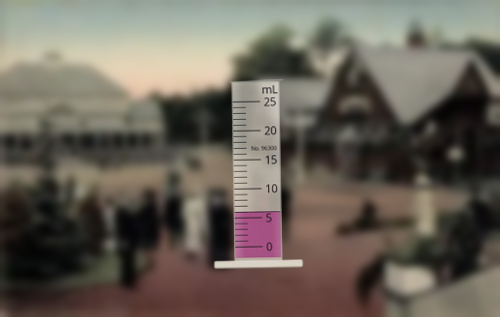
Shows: 6 mL
